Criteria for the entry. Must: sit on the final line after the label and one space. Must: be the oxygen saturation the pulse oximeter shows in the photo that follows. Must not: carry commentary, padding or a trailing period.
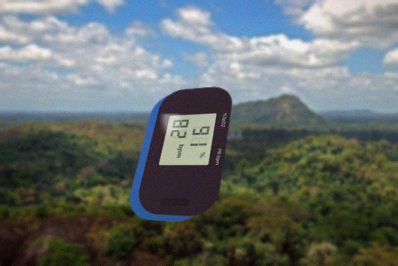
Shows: 91 %
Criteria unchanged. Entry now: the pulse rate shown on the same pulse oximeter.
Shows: 82 bpm
